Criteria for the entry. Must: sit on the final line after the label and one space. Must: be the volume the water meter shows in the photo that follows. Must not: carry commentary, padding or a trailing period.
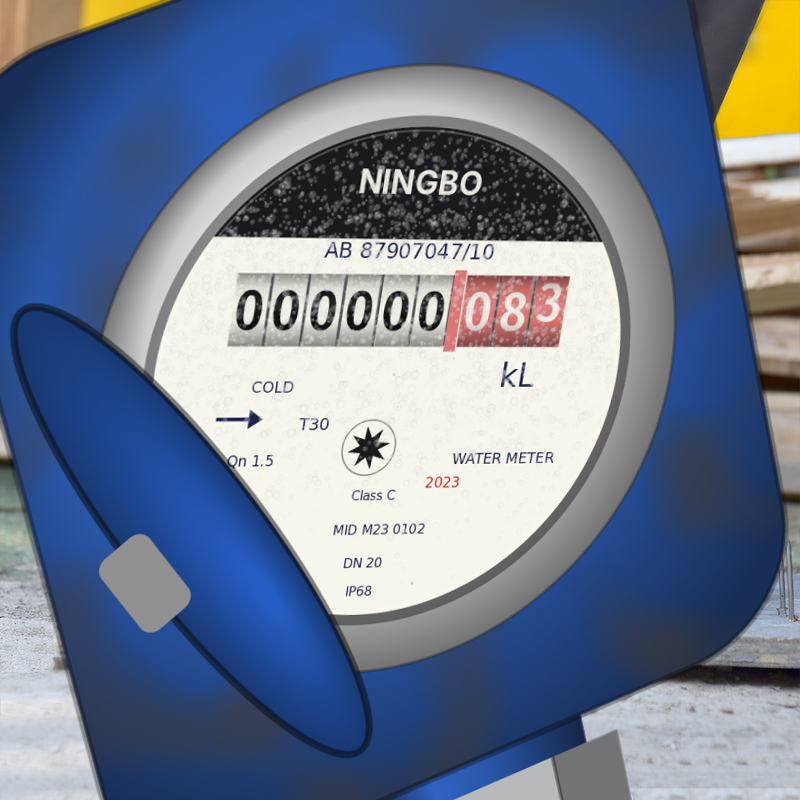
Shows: 0.083 kL
